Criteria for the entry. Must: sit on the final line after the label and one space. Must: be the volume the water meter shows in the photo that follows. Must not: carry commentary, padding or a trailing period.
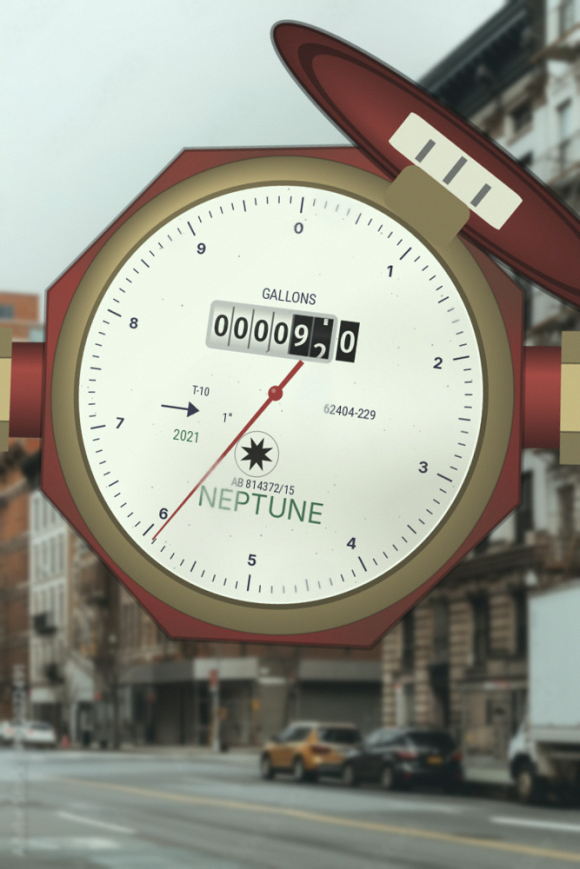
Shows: 915.9 gal
